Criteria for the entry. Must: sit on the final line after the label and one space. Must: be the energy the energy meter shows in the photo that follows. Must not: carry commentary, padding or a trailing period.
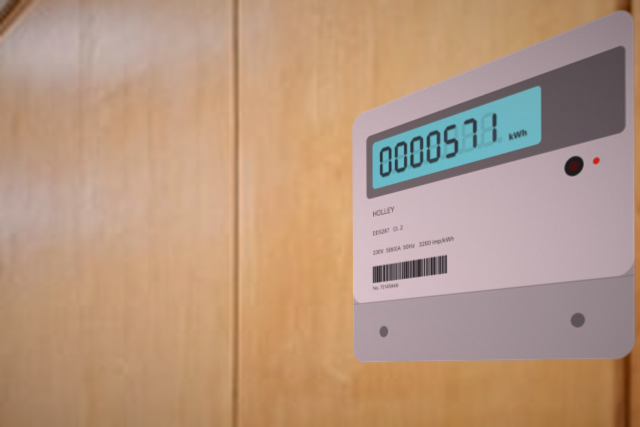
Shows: 571 kWh
